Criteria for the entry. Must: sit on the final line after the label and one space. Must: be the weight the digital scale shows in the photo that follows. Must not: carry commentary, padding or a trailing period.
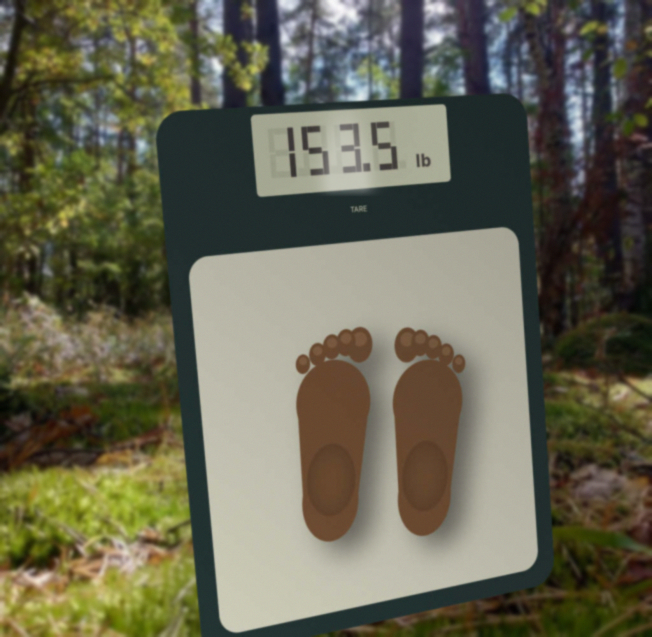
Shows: 153.5 lb
